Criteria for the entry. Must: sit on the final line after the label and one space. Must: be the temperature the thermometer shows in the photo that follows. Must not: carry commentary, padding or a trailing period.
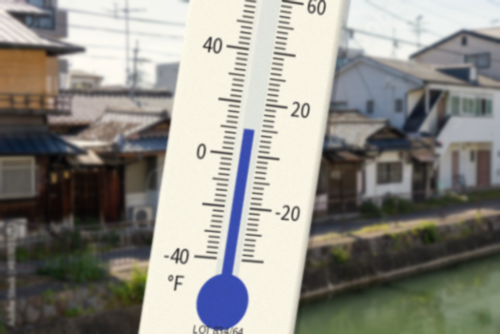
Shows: 10 °F
